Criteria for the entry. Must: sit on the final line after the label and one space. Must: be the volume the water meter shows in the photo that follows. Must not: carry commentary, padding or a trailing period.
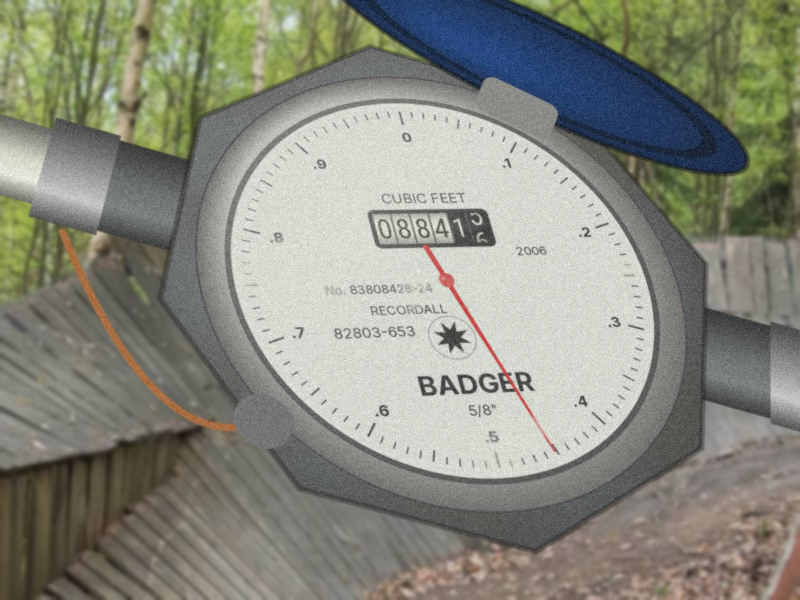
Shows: 88415.45 ft³
